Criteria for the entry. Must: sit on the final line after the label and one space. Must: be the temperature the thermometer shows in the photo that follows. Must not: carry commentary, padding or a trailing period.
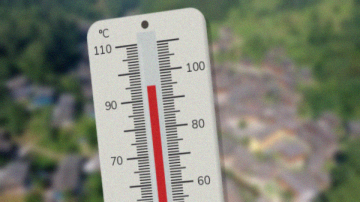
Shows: 95 °C
